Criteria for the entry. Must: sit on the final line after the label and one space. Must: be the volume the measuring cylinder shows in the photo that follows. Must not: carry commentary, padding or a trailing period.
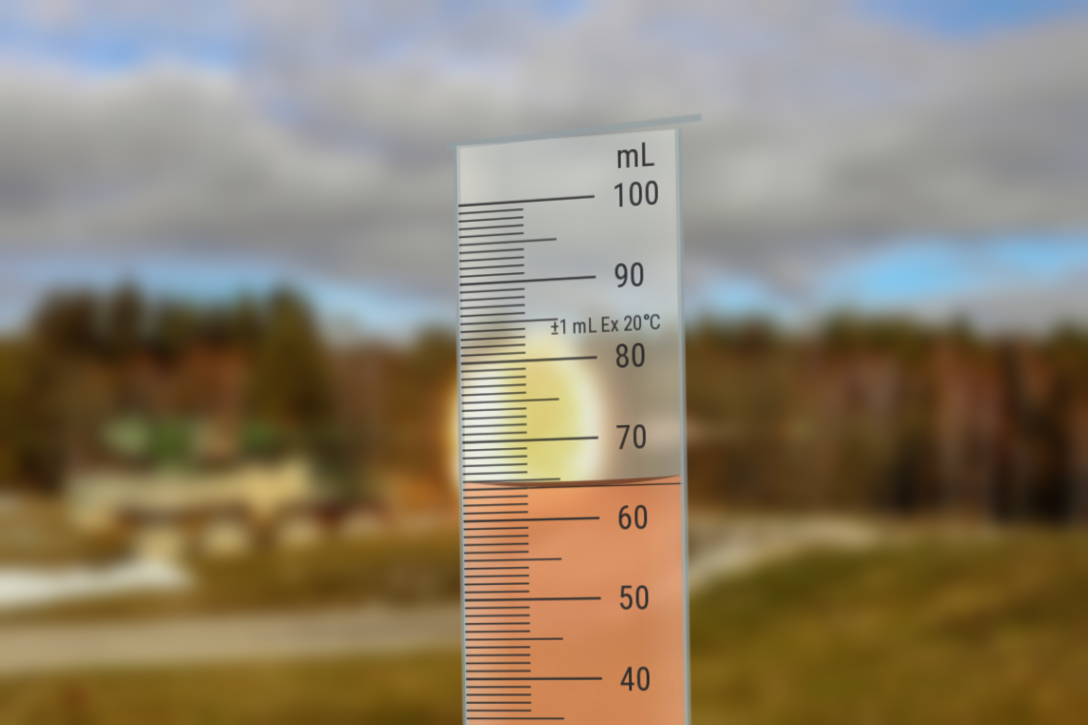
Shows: 64 mL
